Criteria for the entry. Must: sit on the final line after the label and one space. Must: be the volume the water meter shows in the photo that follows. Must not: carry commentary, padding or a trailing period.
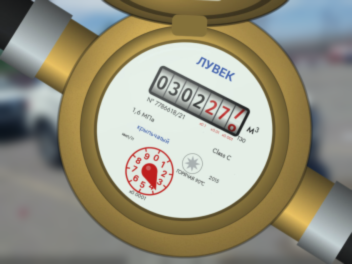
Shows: 302.2773 m³
